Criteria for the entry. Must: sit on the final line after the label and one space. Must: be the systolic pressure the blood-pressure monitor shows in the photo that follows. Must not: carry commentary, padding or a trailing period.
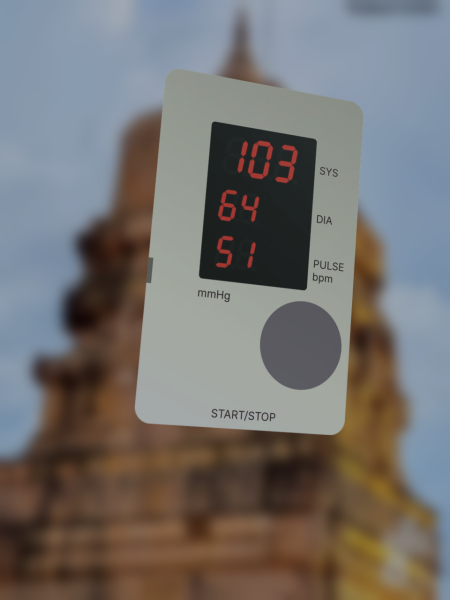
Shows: 103 mmHg
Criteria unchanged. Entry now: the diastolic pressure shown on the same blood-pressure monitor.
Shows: 64 mmHg
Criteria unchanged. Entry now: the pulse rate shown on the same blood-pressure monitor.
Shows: 51 bpm
